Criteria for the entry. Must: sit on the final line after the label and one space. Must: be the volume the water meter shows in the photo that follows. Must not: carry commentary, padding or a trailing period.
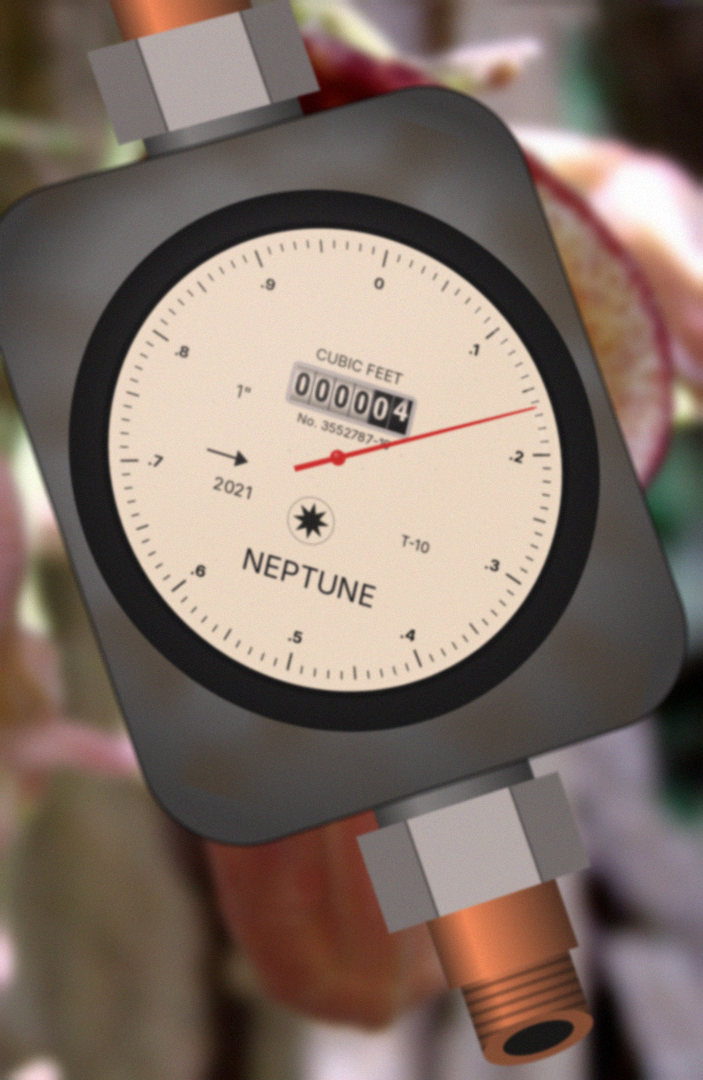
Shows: 4.16 ft³
